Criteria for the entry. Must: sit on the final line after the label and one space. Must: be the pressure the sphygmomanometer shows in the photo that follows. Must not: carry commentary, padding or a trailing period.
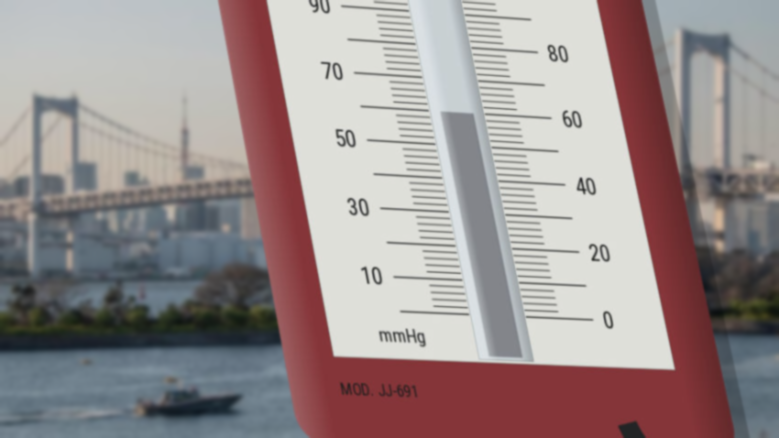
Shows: 60 mmHg
